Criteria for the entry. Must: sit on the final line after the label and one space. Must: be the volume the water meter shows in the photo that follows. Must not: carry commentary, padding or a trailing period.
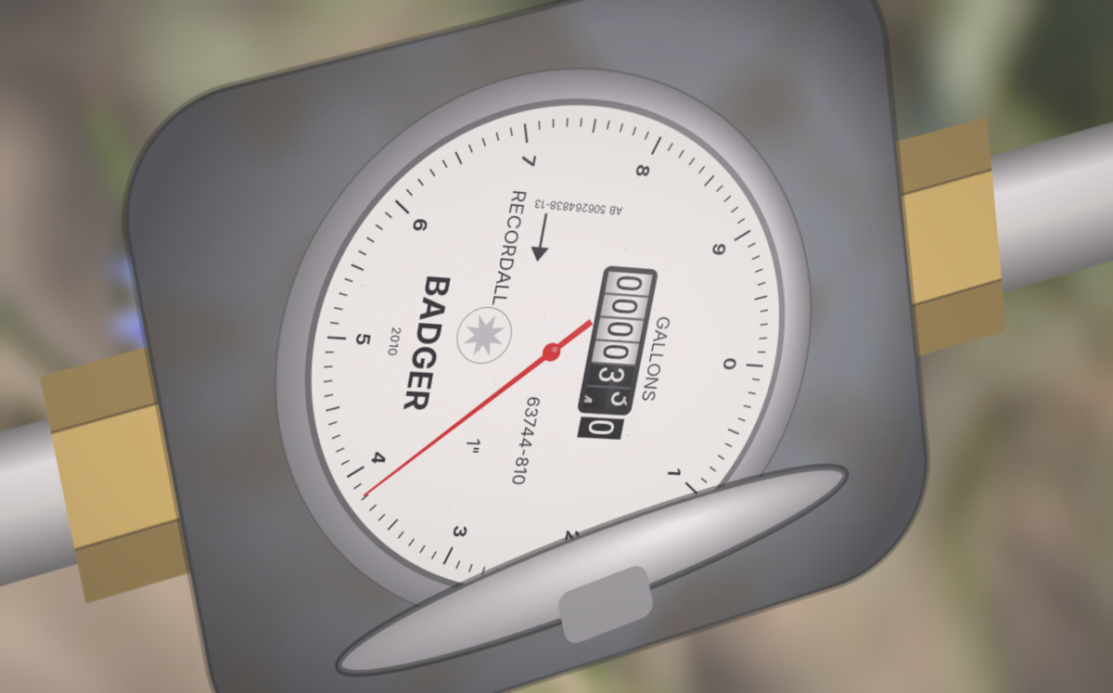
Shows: 333.8 gal
